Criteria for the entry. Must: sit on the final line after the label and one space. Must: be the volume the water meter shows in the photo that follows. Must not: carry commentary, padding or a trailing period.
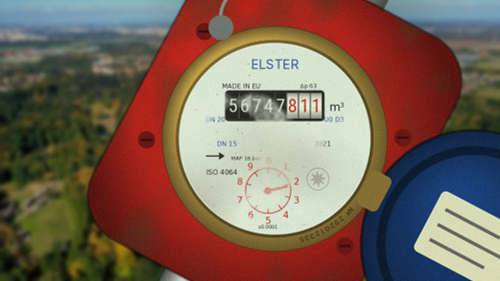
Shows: 56747.8112 m³
